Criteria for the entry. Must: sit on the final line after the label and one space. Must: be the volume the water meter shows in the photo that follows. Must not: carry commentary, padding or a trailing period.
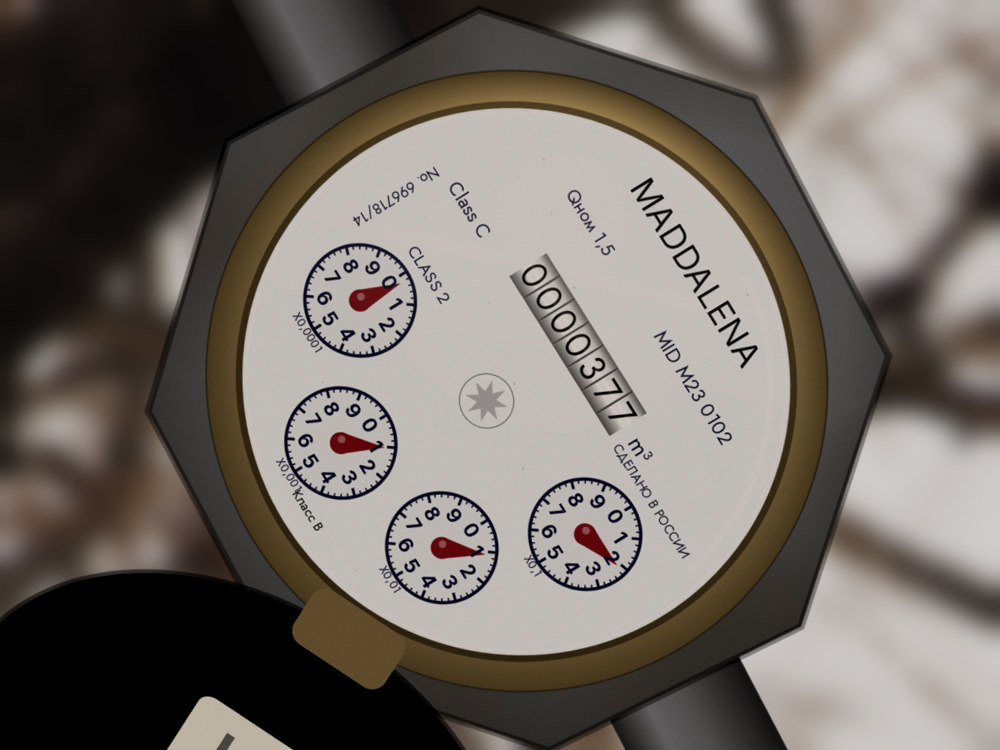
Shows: 377.2110 m³
